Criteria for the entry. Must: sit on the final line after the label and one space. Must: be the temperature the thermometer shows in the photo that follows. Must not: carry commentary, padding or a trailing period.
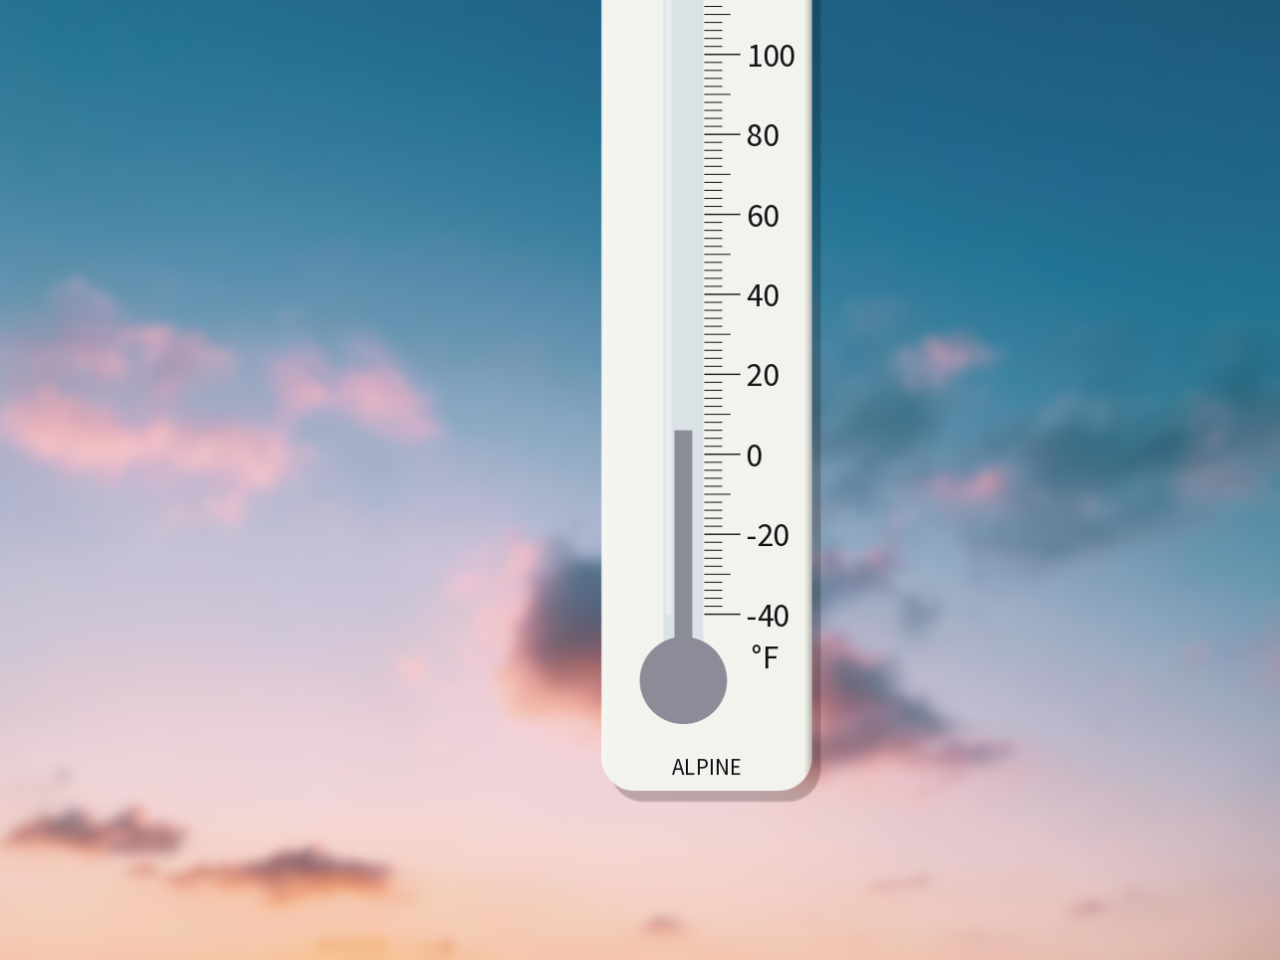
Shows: 6 °F
